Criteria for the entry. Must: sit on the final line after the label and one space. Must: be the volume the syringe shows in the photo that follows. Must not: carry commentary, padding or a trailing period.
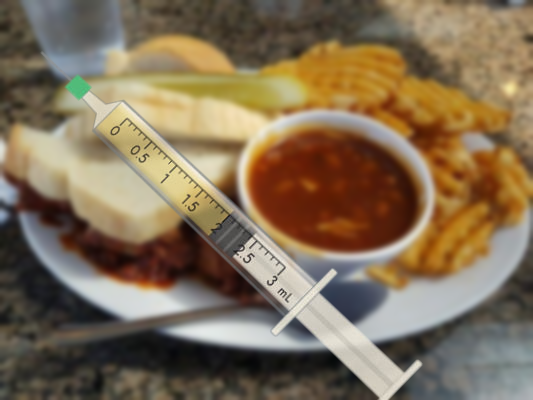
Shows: 2 mL
